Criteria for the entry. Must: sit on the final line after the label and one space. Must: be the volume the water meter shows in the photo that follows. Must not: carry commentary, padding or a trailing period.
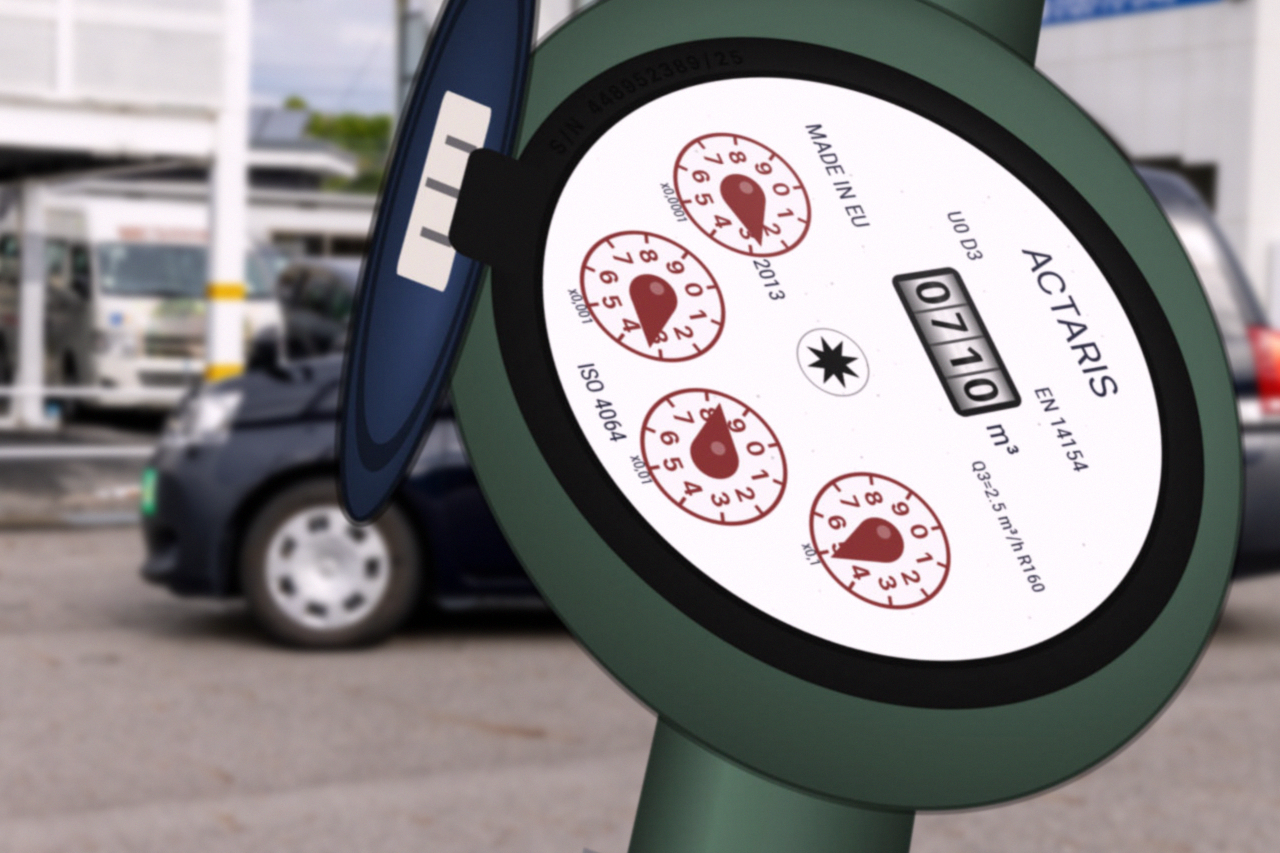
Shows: 710.4832 m³
